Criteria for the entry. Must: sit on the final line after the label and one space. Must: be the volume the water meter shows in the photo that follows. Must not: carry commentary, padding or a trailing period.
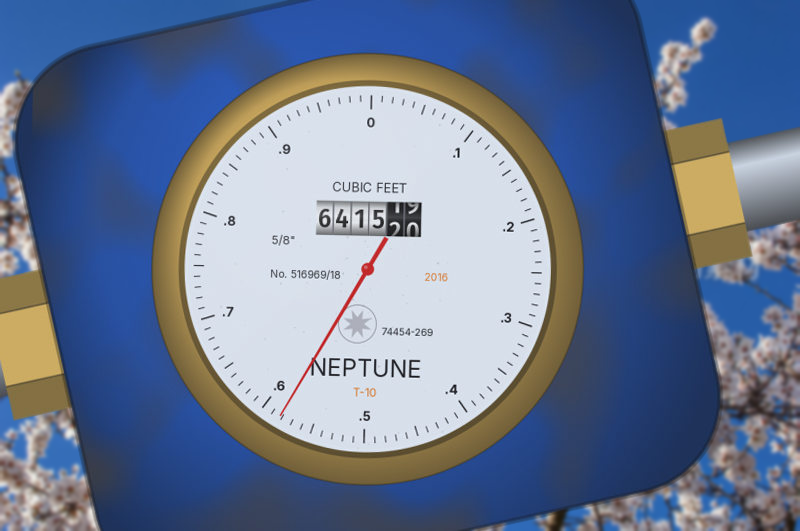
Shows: 641519.58 ft³
